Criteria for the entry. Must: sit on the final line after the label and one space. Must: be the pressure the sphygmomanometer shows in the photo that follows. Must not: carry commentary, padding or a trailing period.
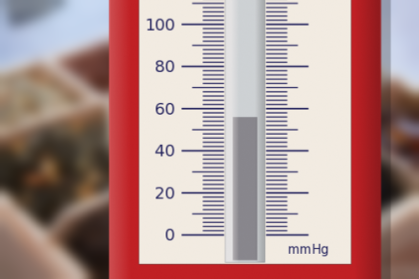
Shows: 56 mmHg
